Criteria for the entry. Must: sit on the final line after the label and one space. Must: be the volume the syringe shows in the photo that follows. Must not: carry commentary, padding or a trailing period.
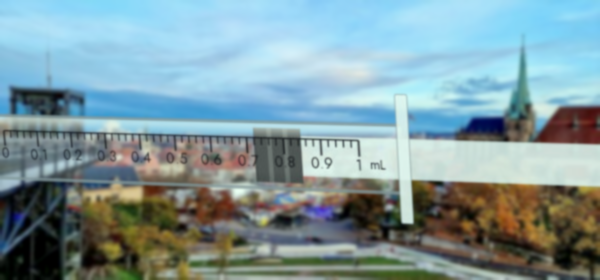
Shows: 0.72 mL
